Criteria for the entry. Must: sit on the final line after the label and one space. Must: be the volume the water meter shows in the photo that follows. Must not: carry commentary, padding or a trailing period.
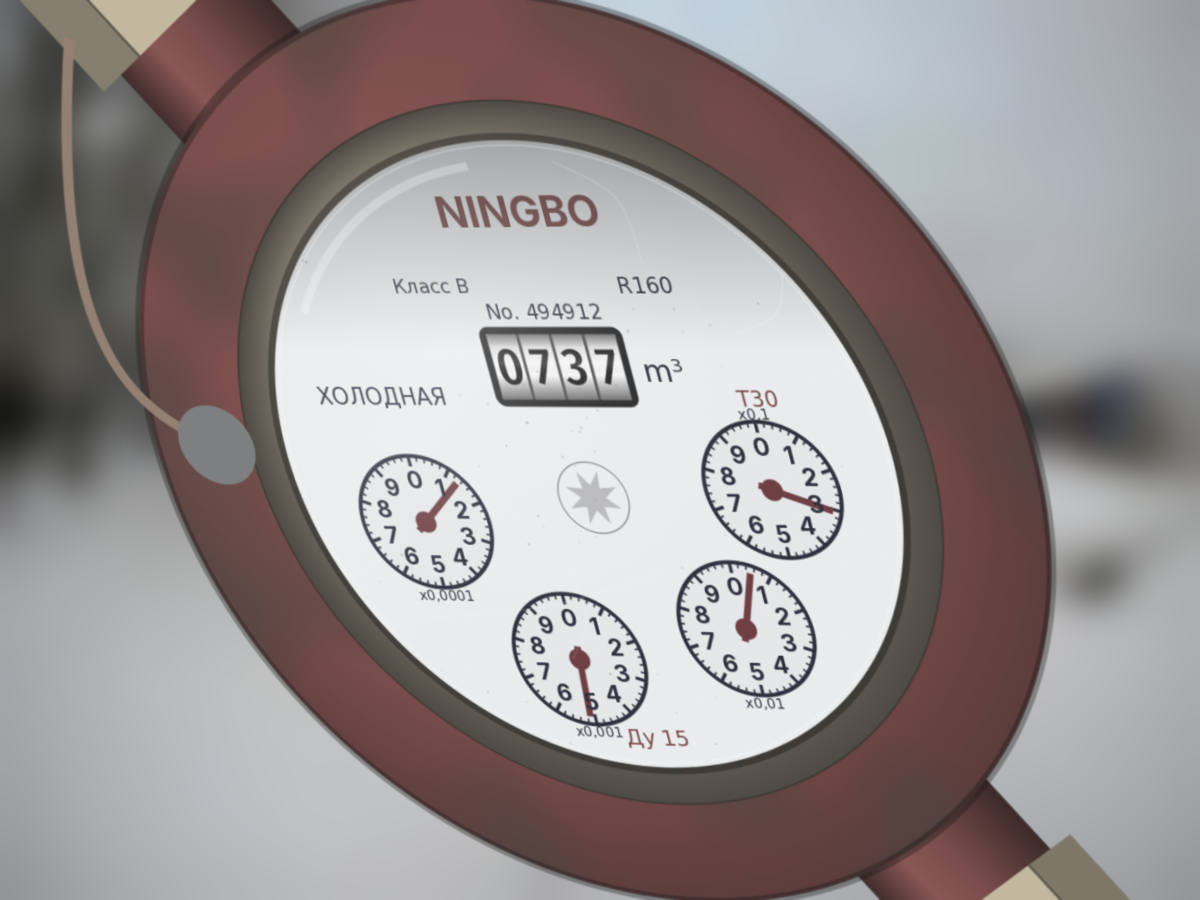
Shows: 737.3051 m³
